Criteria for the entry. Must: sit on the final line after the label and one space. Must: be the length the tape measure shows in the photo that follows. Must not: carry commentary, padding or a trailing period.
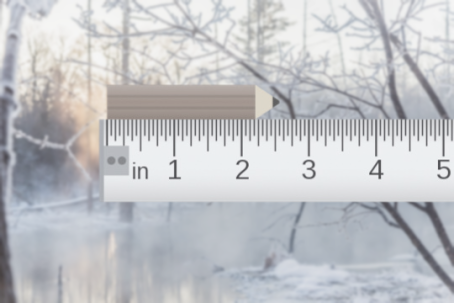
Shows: 2.5625 in
